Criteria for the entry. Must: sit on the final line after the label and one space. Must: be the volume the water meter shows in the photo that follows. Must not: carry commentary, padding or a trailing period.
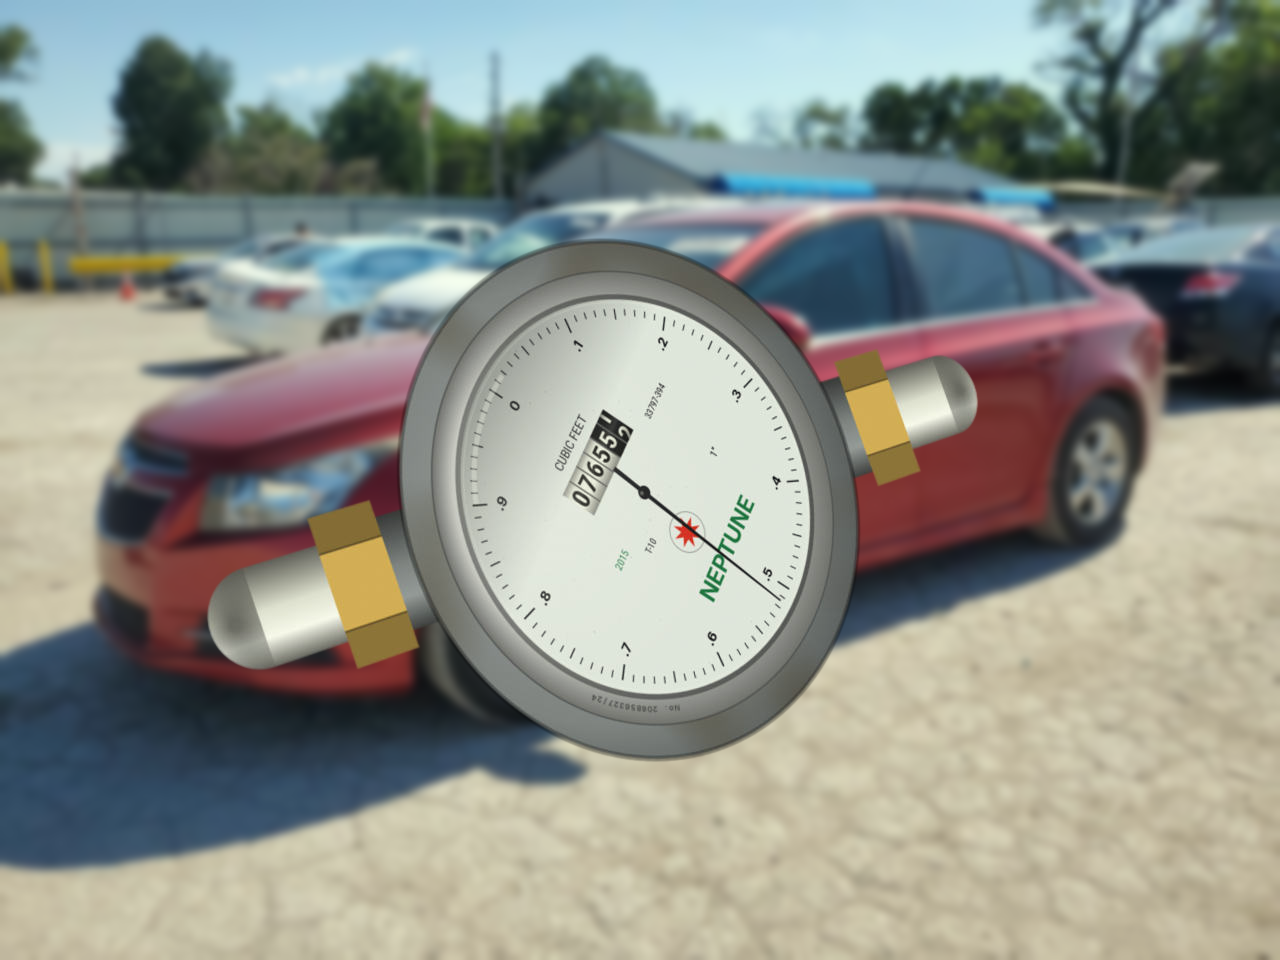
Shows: 76551.51 ft³
